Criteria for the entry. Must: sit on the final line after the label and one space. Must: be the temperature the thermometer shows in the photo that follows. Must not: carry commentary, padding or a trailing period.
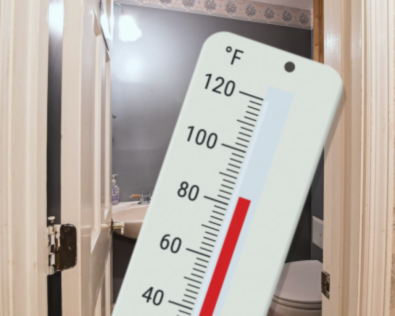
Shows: 84 °F
